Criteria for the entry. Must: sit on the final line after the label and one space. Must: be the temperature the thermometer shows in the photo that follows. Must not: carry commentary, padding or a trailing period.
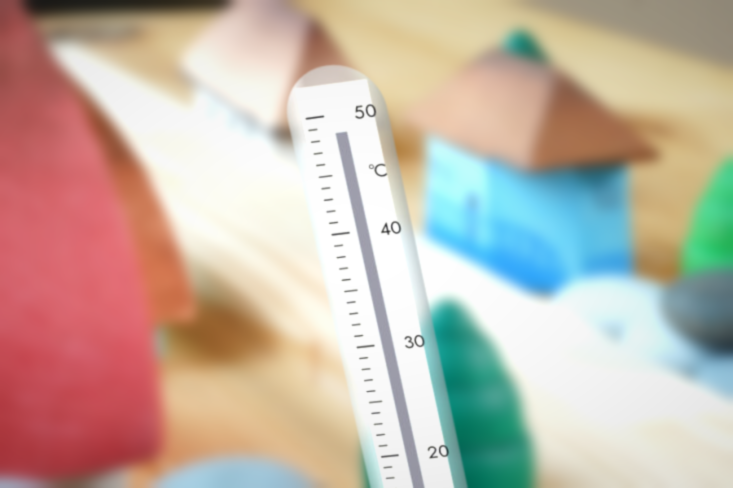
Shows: 48.5 °C
